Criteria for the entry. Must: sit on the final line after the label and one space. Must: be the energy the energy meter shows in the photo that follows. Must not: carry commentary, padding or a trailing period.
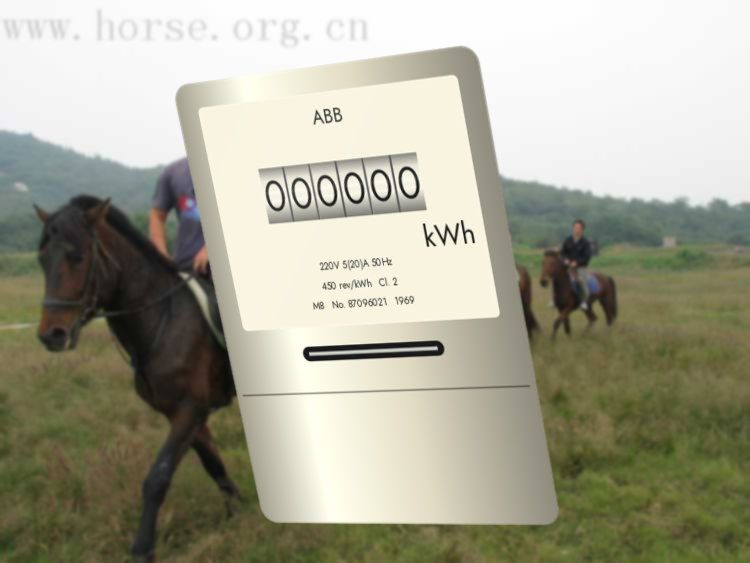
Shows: 0 kWh
